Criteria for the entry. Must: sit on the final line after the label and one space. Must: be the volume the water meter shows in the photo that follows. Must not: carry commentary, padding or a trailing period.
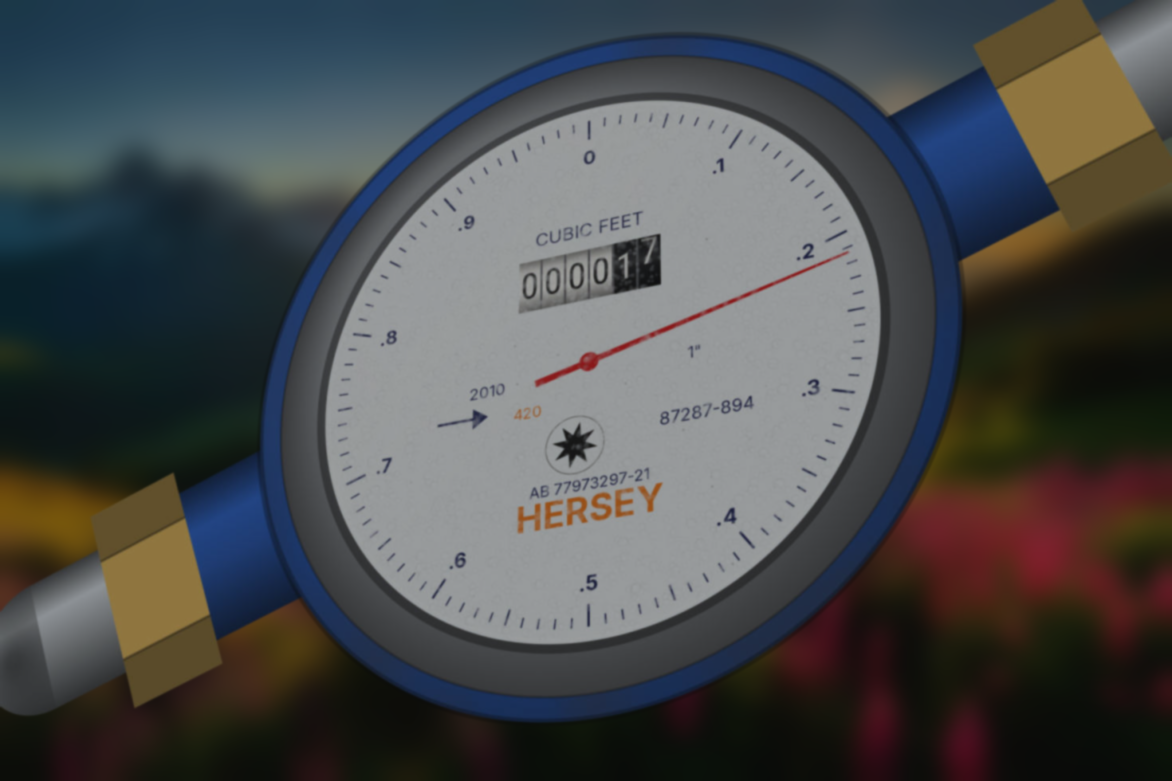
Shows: 17.21 ft³
